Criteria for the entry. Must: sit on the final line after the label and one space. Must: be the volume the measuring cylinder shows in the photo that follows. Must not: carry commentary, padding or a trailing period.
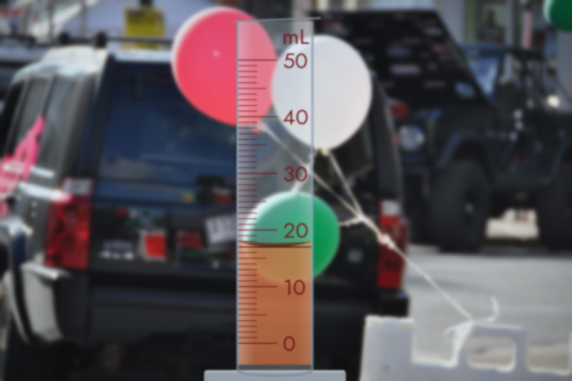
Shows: 17 mL
